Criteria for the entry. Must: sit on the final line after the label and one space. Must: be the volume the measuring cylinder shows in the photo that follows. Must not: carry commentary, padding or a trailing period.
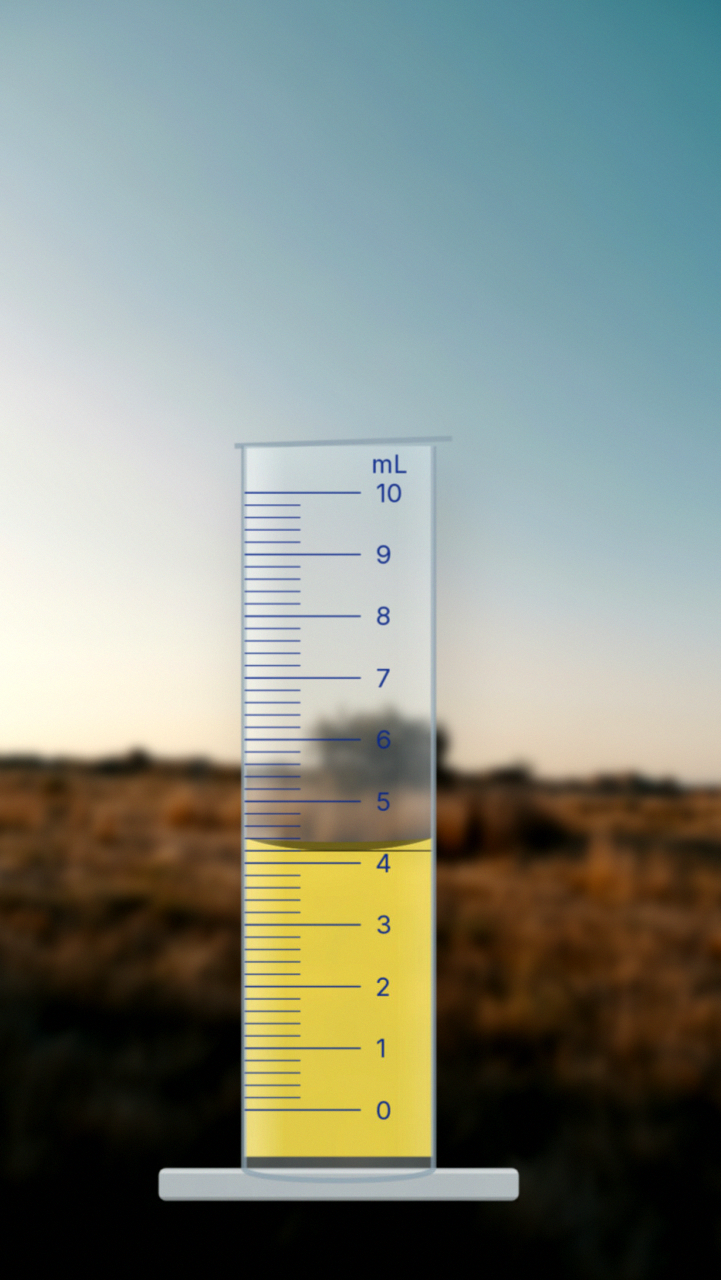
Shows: 4.2 mL
